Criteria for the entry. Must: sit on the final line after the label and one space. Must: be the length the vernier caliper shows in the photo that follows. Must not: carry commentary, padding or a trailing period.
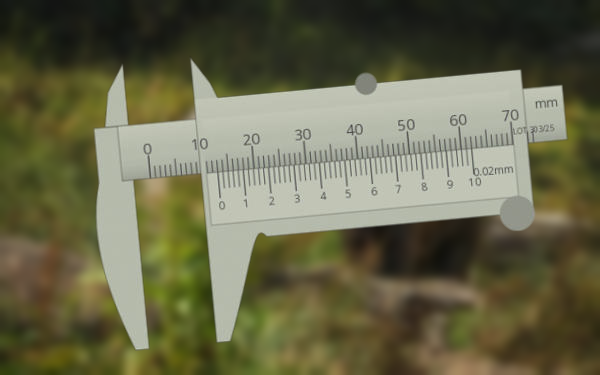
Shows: 13.0 mm
